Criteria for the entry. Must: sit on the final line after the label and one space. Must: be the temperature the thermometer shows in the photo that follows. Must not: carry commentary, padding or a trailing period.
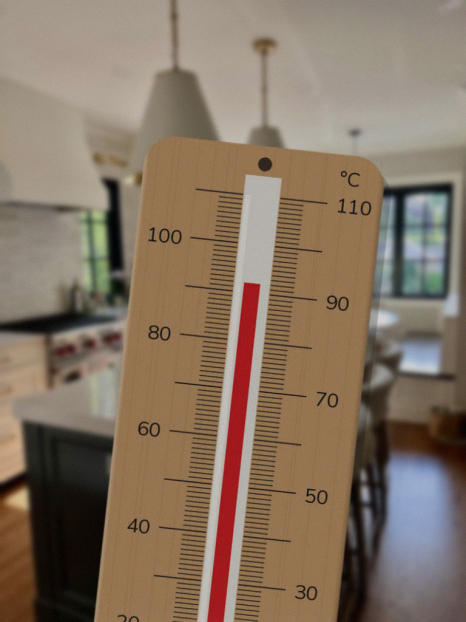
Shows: 92 °C
